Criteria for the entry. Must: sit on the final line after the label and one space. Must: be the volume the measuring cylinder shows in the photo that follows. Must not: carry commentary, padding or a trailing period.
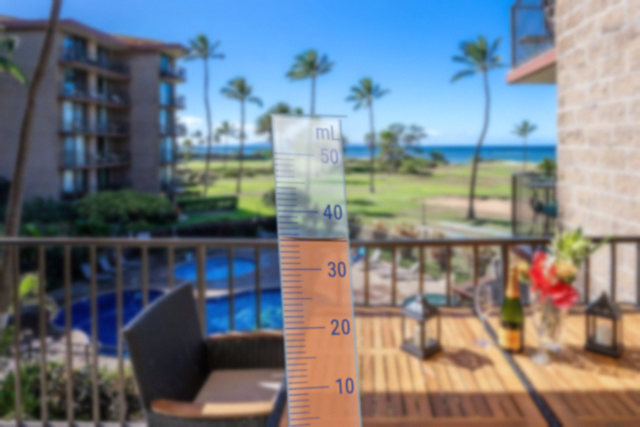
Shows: 35 mL
